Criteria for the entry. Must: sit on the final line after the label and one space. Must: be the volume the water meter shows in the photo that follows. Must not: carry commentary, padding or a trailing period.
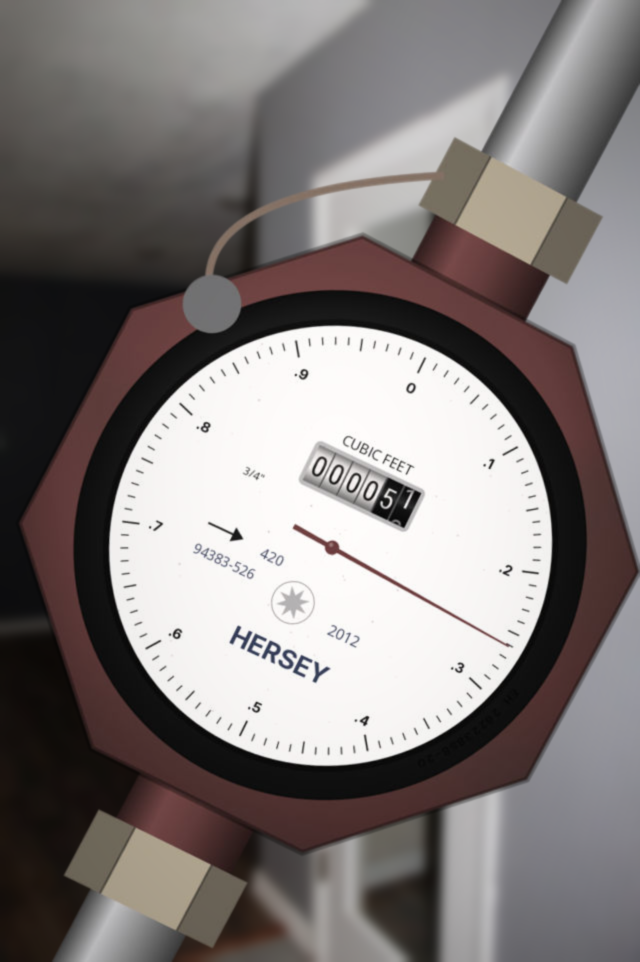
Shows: 51.26 ft³
